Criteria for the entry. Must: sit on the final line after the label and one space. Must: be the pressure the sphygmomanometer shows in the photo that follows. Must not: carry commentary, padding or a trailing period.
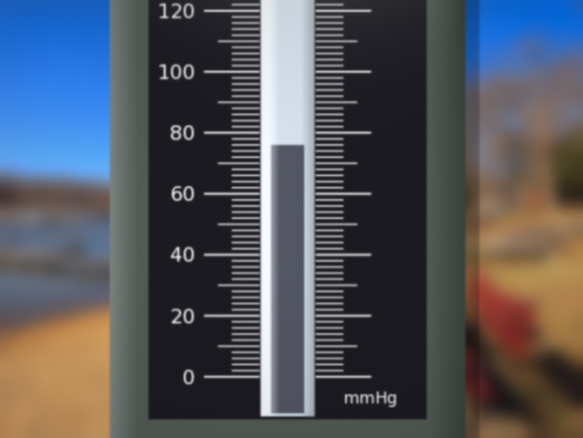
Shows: 76 mmHg
